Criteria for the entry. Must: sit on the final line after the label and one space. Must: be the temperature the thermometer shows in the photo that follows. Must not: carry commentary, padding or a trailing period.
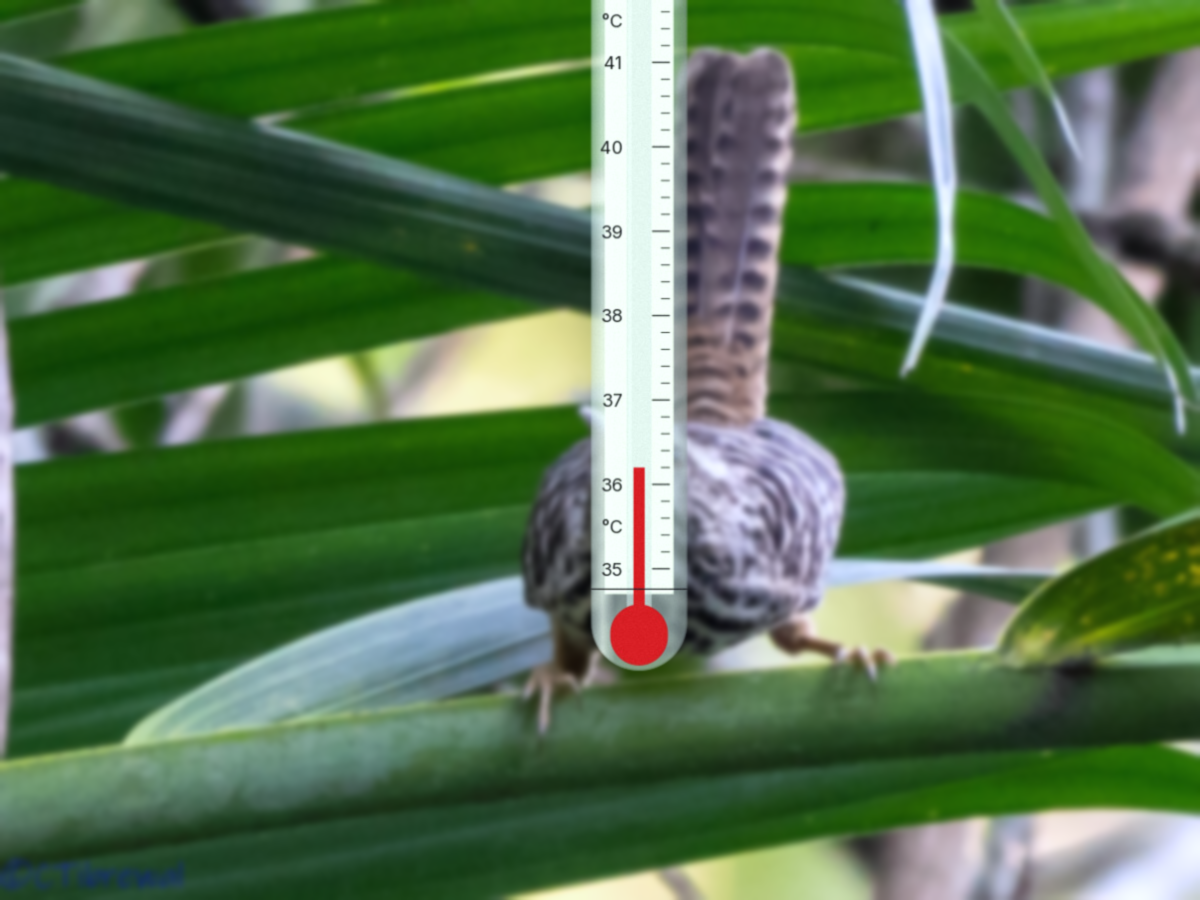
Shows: 36.2 °C
